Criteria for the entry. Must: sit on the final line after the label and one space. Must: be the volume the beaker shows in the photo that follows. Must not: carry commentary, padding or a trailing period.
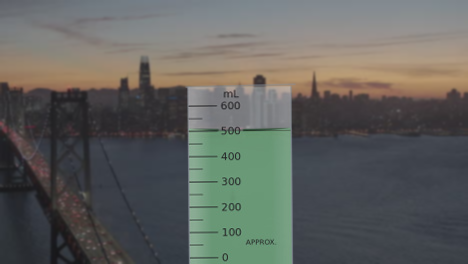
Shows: 500 mL
